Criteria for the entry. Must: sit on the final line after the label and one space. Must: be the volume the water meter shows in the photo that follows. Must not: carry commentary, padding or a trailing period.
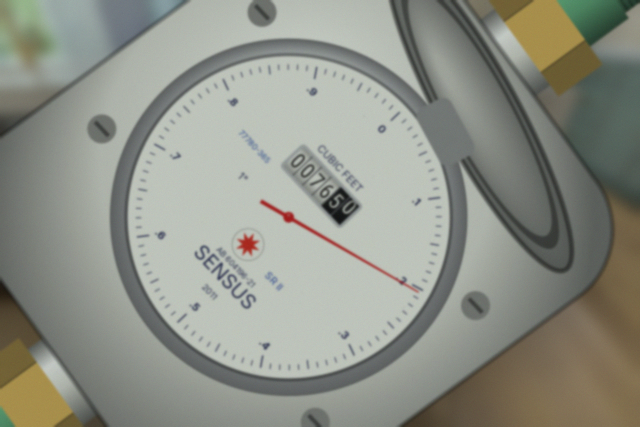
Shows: 7650.20 ft³
